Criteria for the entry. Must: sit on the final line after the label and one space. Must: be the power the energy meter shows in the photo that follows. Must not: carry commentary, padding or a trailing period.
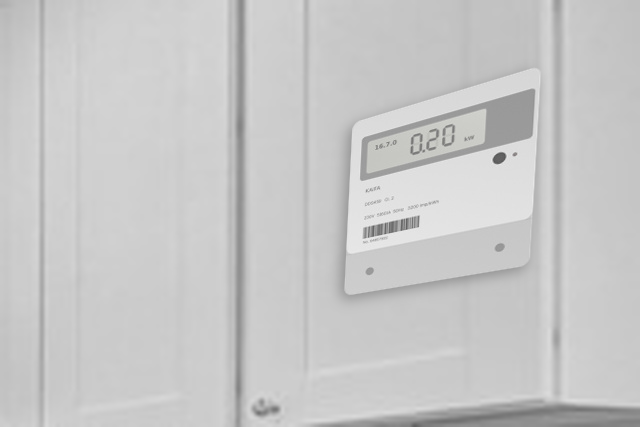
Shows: 0.20 kW
